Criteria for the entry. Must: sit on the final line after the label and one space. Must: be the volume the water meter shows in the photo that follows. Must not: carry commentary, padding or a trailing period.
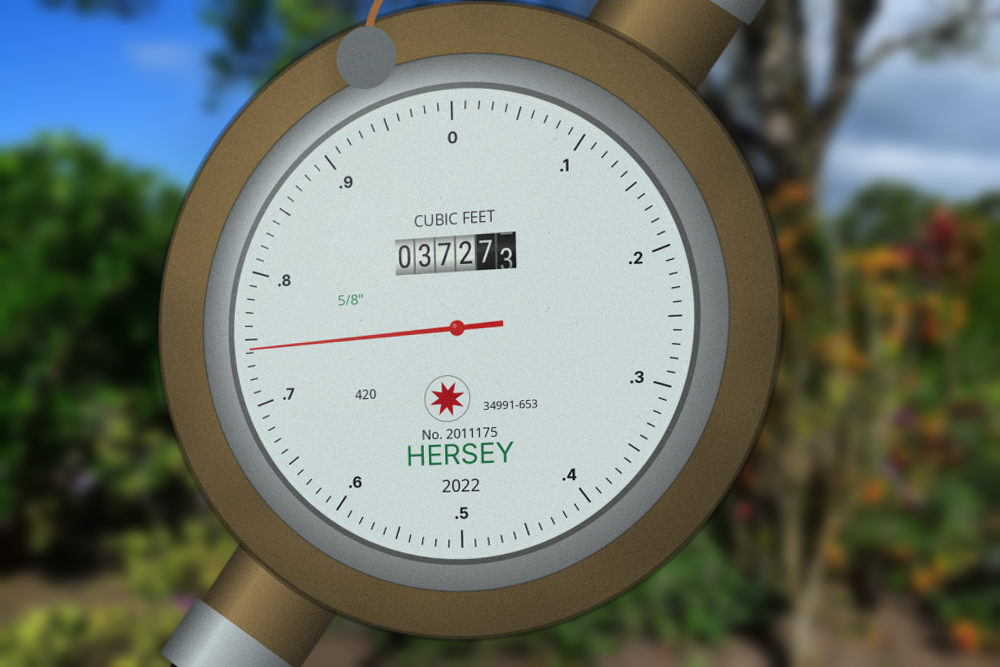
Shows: 37272.74 ft³
